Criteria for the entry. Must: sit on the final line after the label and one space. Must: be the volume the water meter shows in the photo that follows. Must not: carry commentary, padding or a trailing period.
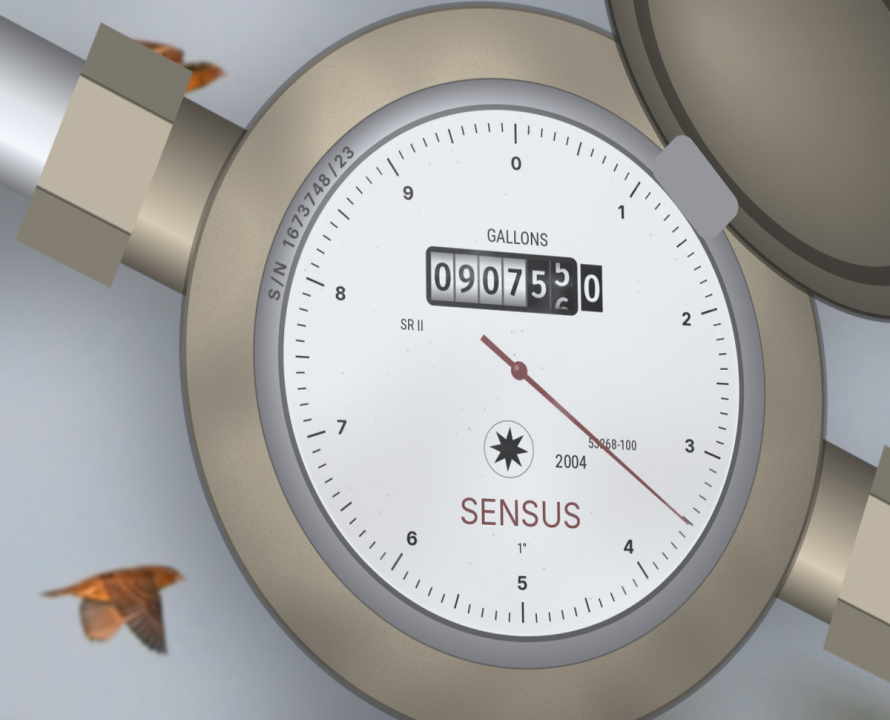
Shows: 907553.5 gal
